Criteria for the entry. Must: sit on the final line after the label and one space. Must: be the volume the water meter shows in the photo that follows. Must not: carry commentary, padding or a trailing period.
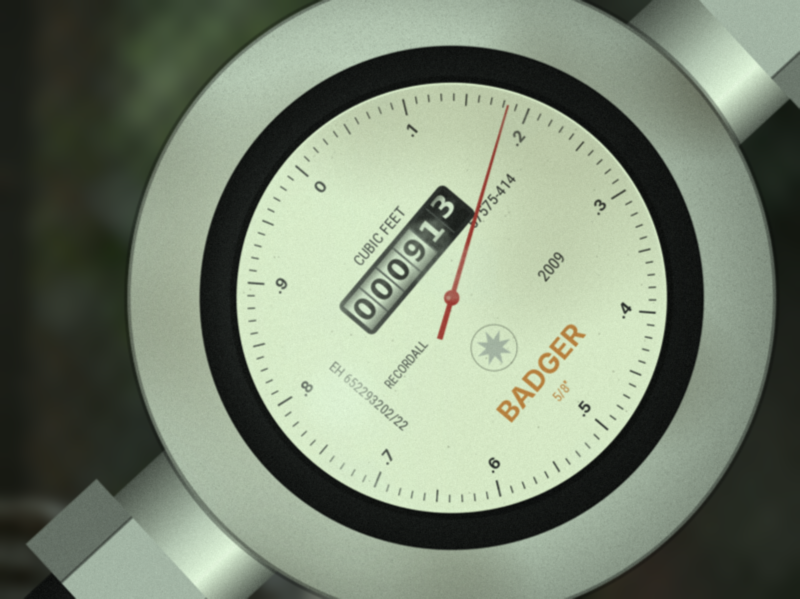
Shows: 913.18 ft³
